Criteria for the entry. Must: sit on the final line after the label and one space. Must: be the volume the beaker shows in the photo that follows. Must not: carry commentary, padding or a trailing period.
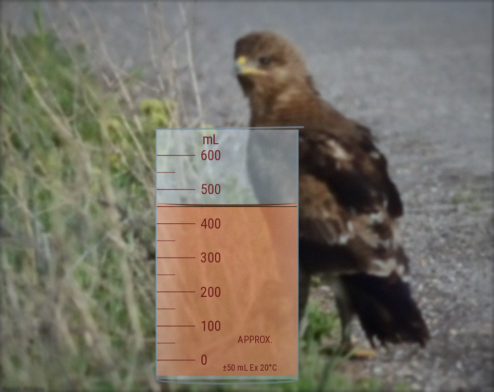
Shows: 450 mL
